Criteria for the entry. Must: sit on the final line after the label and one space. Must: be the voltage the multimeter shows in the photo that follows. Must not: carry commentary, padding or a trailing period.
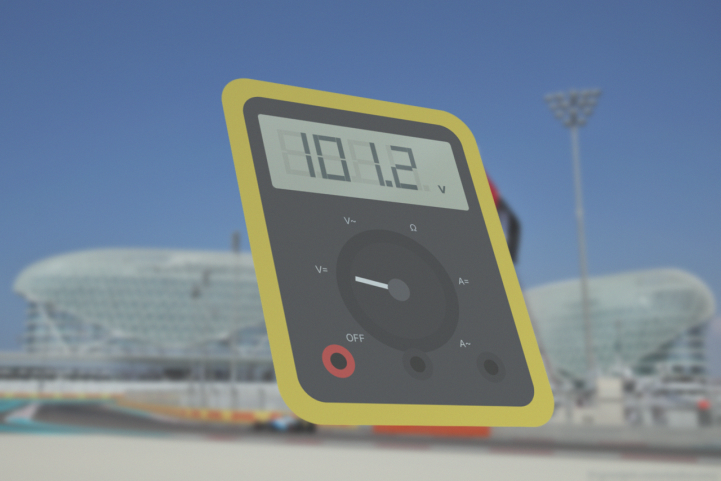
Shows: 101.2 V
